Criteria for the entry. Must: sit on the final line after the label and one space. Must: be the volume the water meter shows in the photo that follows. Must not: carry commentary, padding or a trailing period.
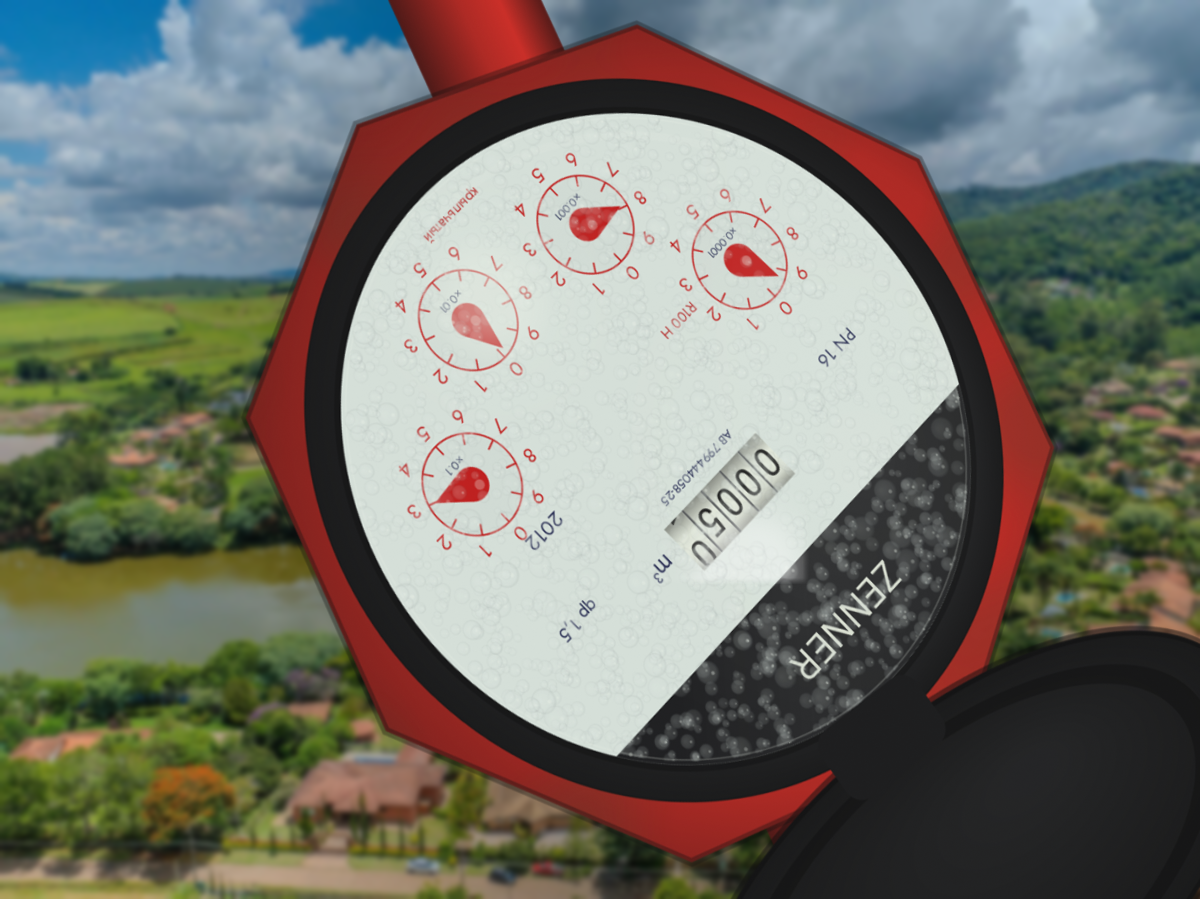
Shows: 50.2979 m³
